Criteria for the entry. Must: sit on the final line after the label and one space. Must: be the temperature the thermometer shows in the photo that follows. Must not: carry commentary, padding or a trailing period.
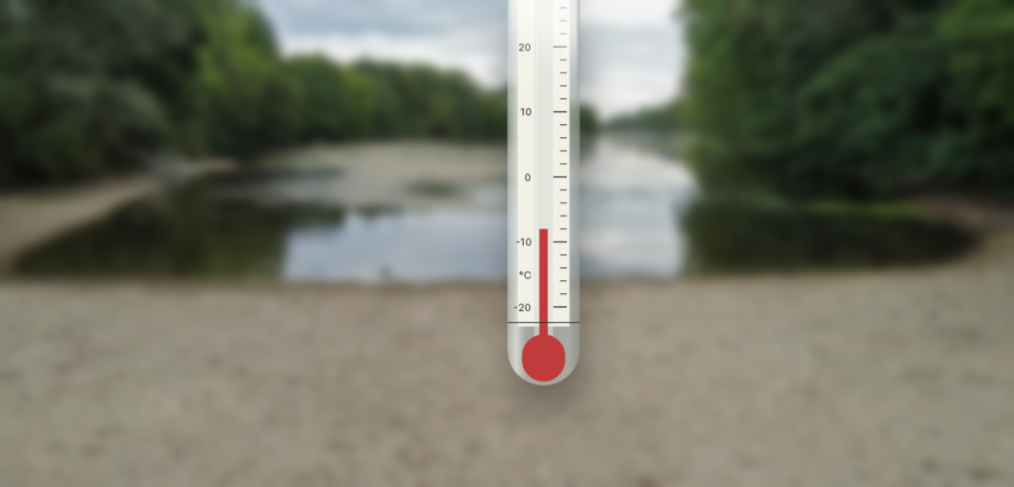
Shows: -8 °C
